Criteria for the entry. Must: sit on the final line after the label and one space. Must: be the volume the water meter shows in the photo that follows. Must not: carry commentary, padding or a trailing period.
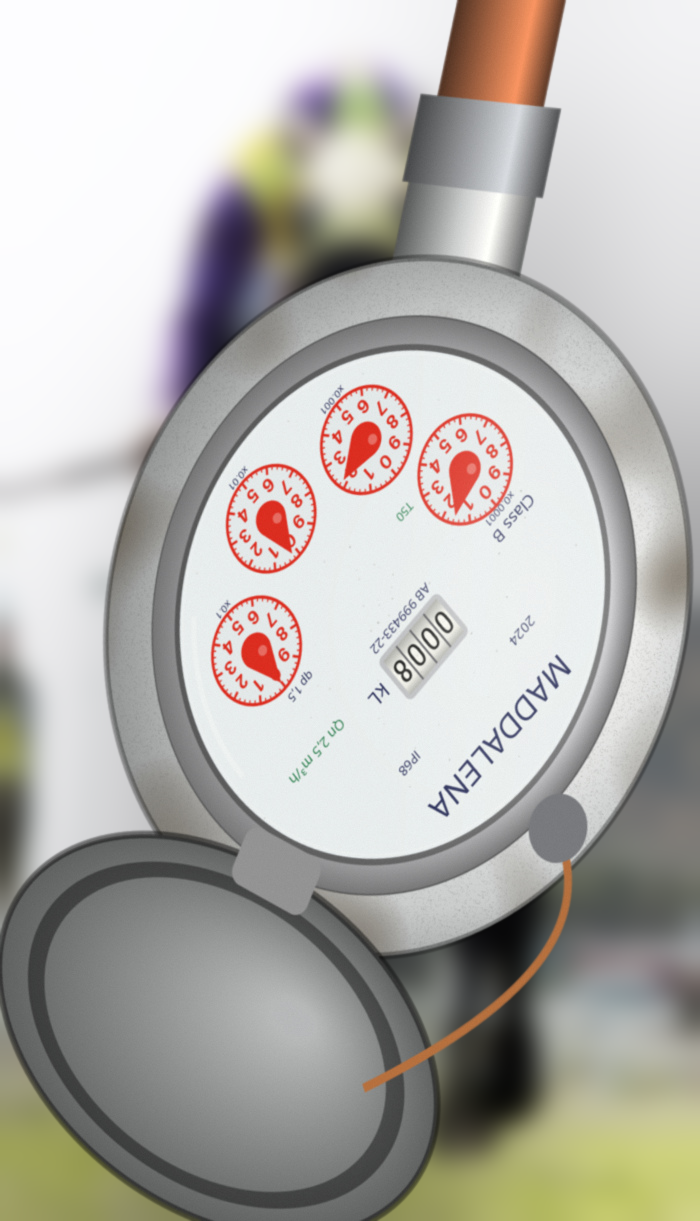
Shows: 8.0021 kL
